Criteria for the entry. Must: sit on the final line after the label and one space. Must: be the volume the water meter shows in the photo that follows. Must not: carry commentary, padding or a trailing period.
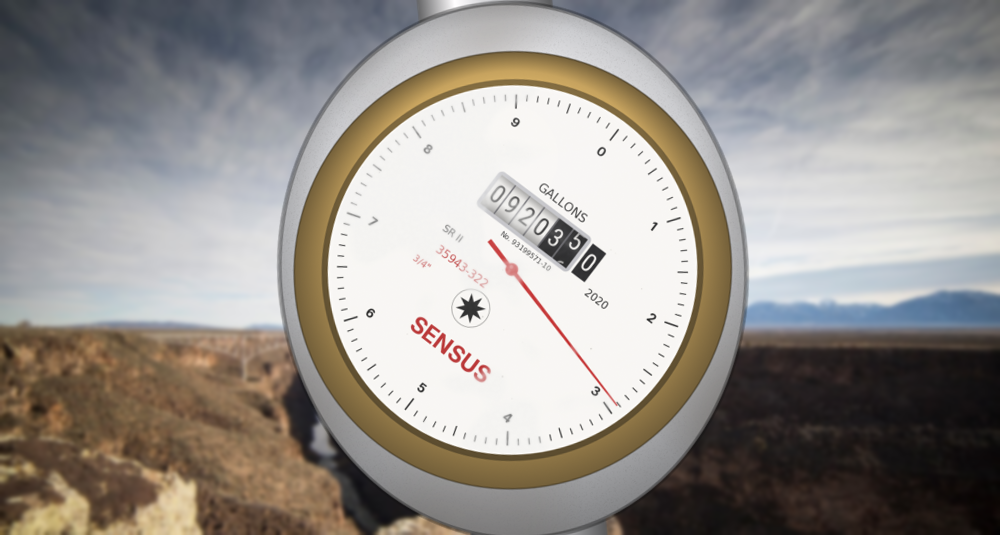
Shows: 920352.9 gal
